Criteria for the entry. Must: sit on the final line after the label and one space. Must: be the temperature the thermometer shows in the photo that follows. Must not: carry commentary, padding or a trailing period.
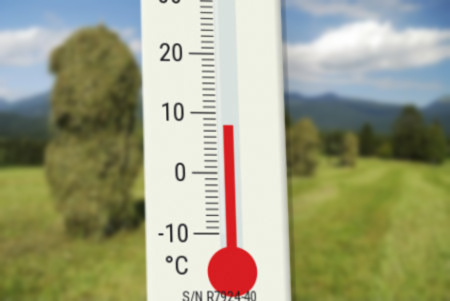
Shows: 8 °C
